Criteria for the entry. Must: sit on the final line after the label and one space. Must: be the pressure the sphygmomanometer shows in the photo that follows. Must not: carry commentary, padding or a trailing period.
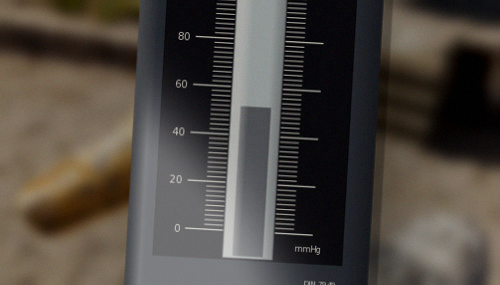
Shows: 52 mmHg
